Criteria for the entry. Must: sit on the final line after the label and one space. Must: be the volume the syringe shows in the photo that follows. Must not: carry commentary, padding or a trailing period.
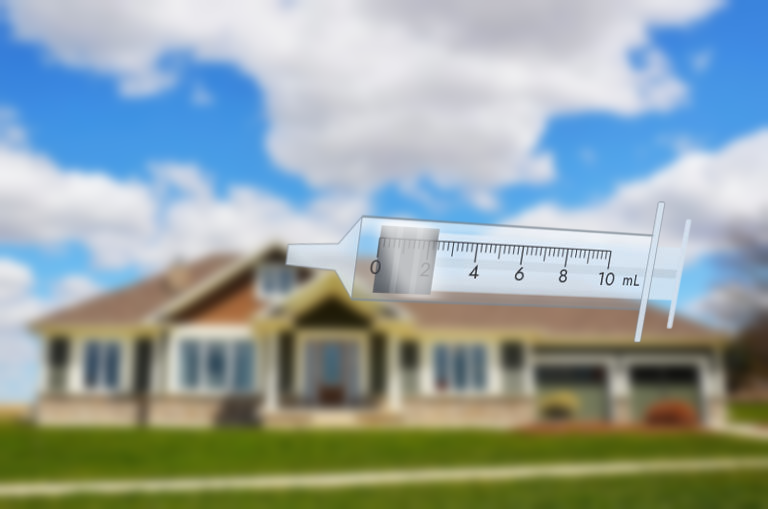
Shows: 0 mL
